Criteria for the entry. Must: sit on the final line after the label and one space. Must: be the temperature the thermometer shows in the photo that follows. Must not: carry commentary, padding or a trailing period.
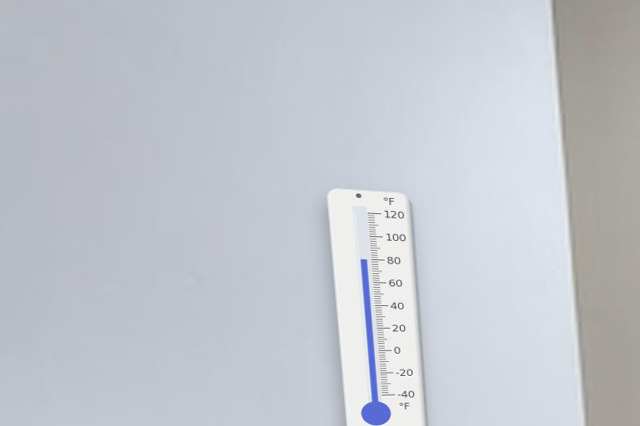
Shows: 80 °F
